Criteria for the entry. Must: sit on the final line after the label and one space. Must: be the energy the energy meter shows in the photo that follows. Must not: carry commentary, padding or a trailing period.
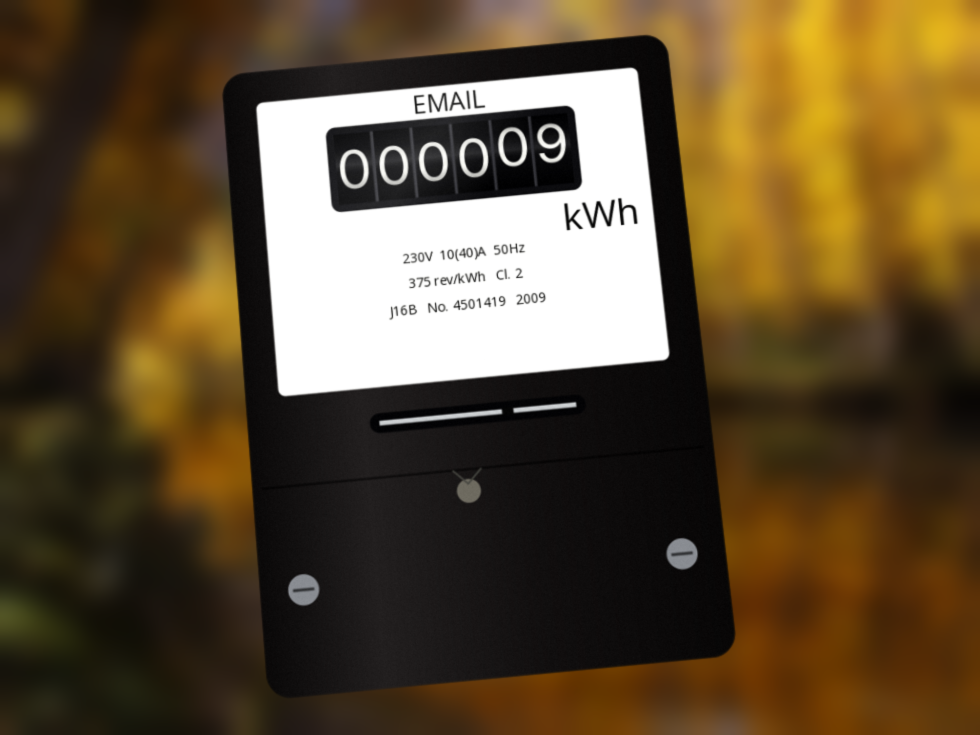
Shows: 9 kWh
